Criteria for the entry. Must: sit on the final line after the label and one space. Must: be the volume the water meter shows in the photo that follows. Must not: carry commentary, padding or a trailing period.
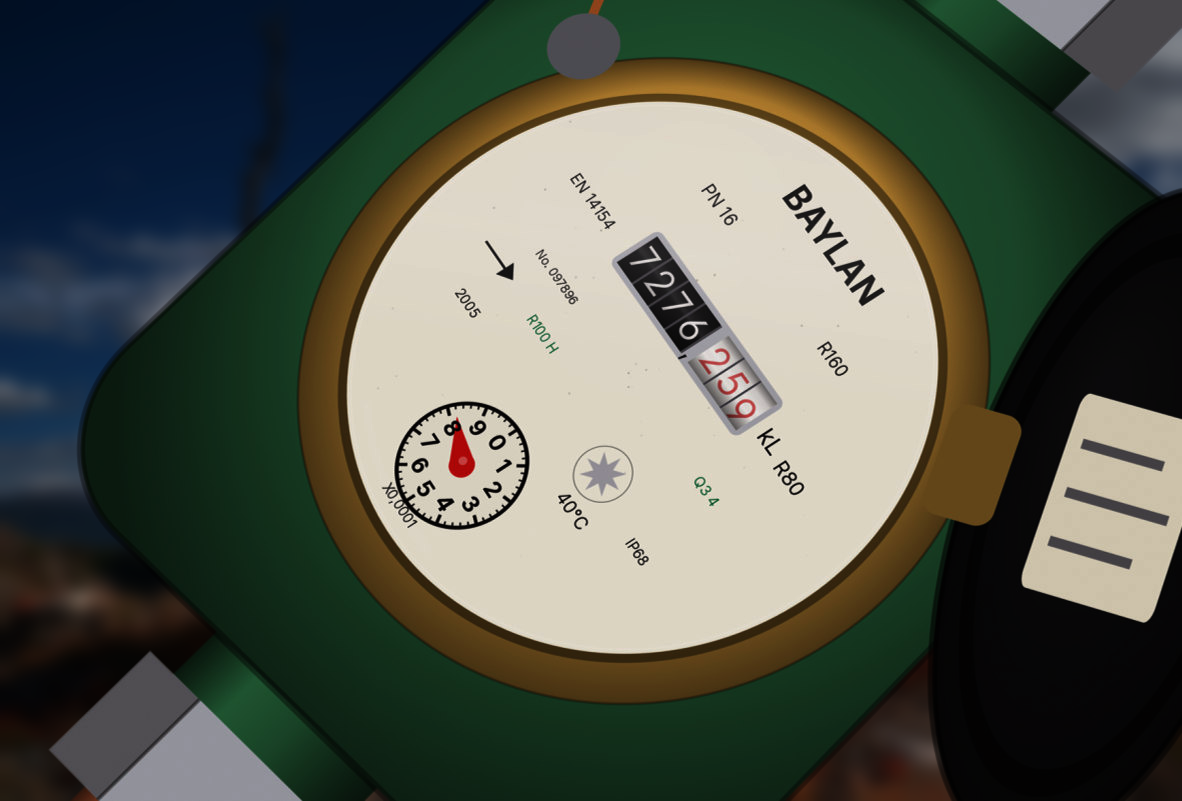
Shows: 7276.2588 kL
